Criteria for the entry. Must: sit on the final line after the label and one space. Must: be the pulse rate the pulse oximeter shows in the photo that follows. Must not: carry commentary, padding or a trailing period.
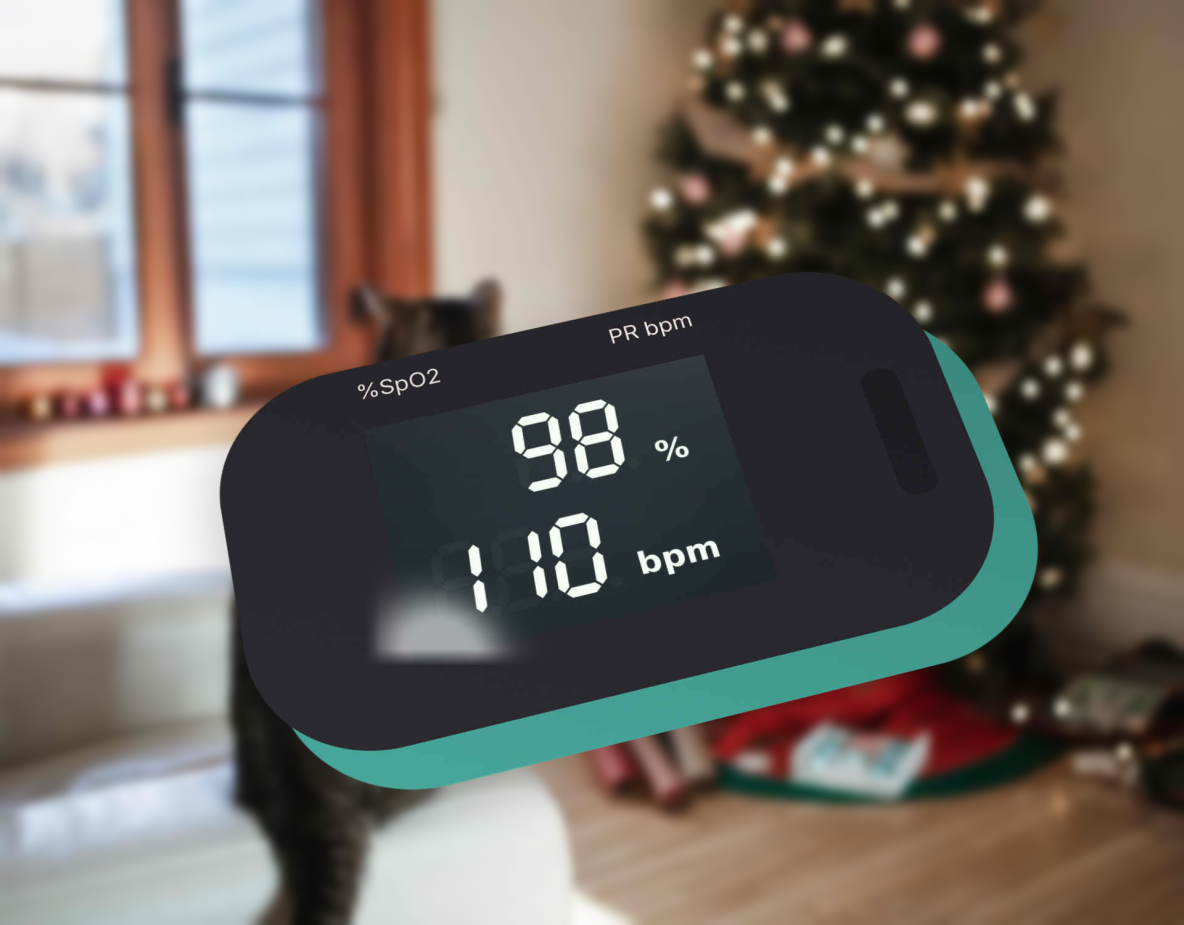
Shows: 110 bpm
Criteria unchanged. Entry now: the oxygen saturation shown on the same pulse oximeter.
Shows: 98 %
